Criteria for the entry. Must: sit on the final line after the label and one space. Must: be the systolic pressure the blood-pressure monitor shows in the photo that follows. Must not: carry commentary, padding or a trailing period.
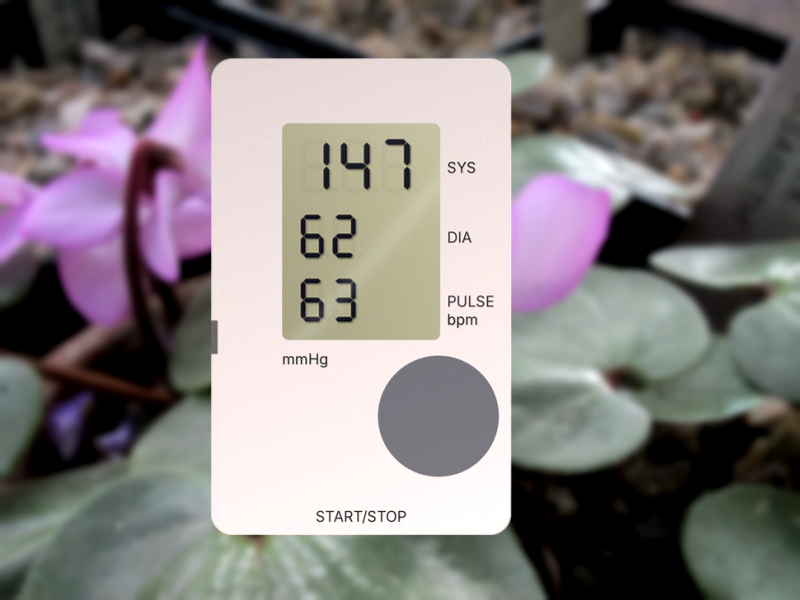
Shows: 147 mmHg
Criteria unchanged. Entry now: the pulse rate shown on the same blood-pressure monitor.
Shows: 63 bpm
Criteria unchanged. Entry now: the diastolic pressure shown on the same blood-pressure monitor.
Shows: 62 mmHg
